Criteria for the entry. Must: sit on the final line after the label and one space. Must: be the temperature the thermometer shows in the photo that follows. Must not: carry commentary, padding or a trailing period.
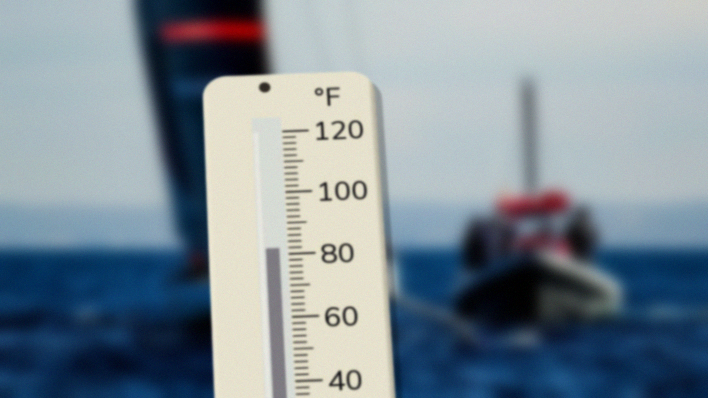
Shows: 82 °F
